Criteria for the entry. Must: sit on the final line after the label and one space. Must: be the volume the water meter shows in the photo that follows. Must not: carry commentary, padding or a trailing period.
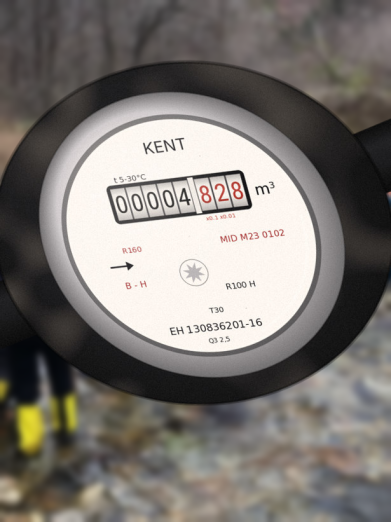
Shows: 4.828 m³
